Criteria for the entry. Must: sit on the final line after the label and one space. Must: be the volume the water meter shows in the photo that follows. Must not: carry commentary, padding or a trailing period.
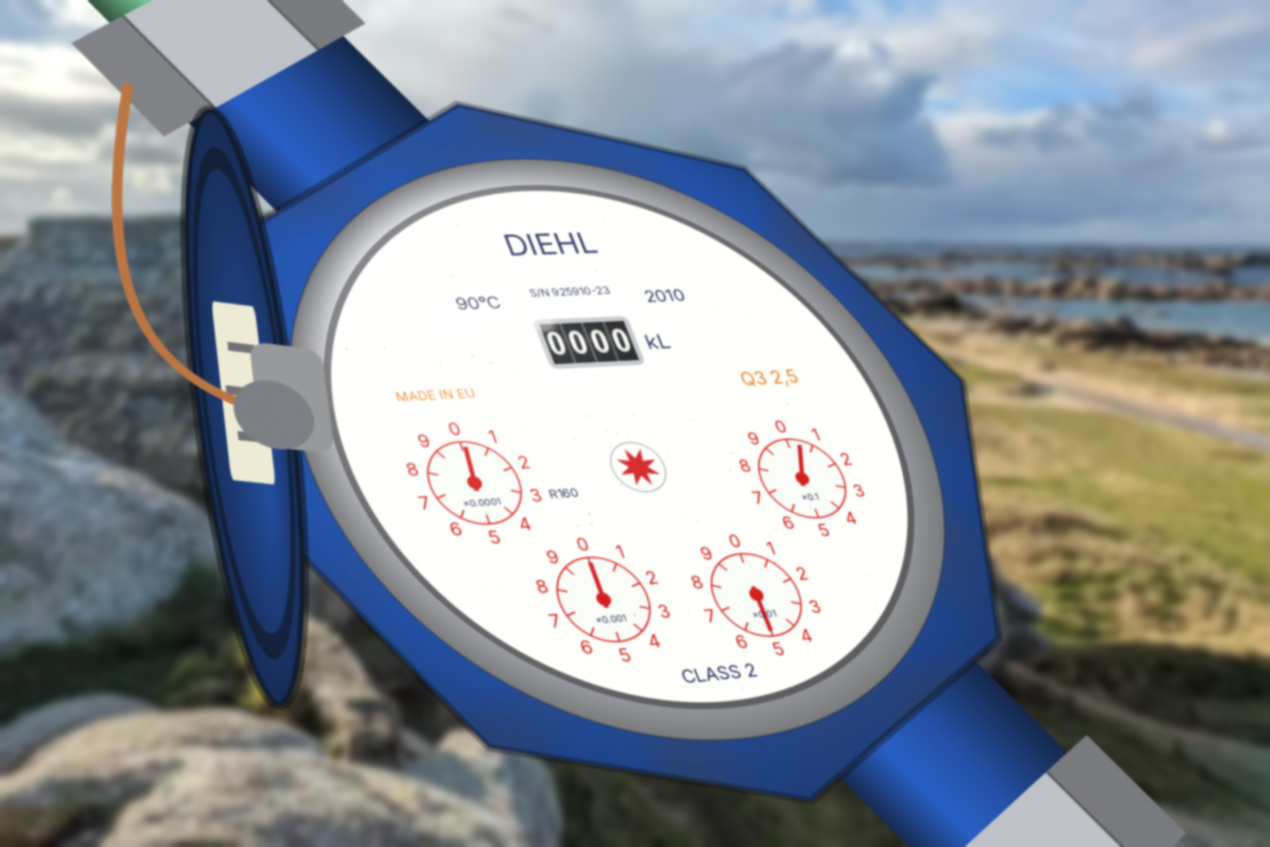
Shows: 0.0500 kL
